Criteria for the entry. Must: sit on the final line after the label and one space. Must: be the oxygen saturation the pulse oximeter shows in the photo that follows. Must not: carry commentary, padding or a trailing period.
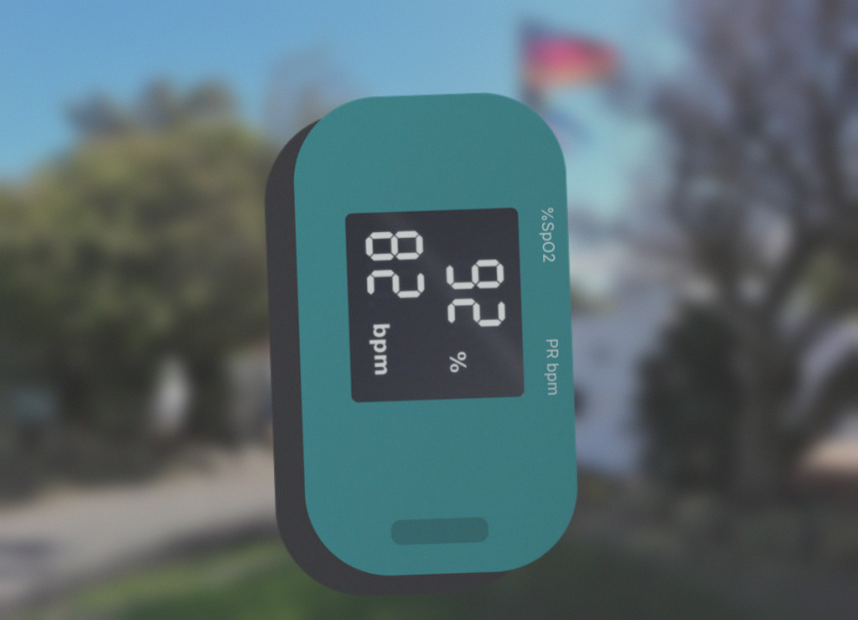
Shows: 92 %
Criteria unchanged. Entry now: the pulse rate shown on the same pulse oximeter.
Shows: 82 bpm
